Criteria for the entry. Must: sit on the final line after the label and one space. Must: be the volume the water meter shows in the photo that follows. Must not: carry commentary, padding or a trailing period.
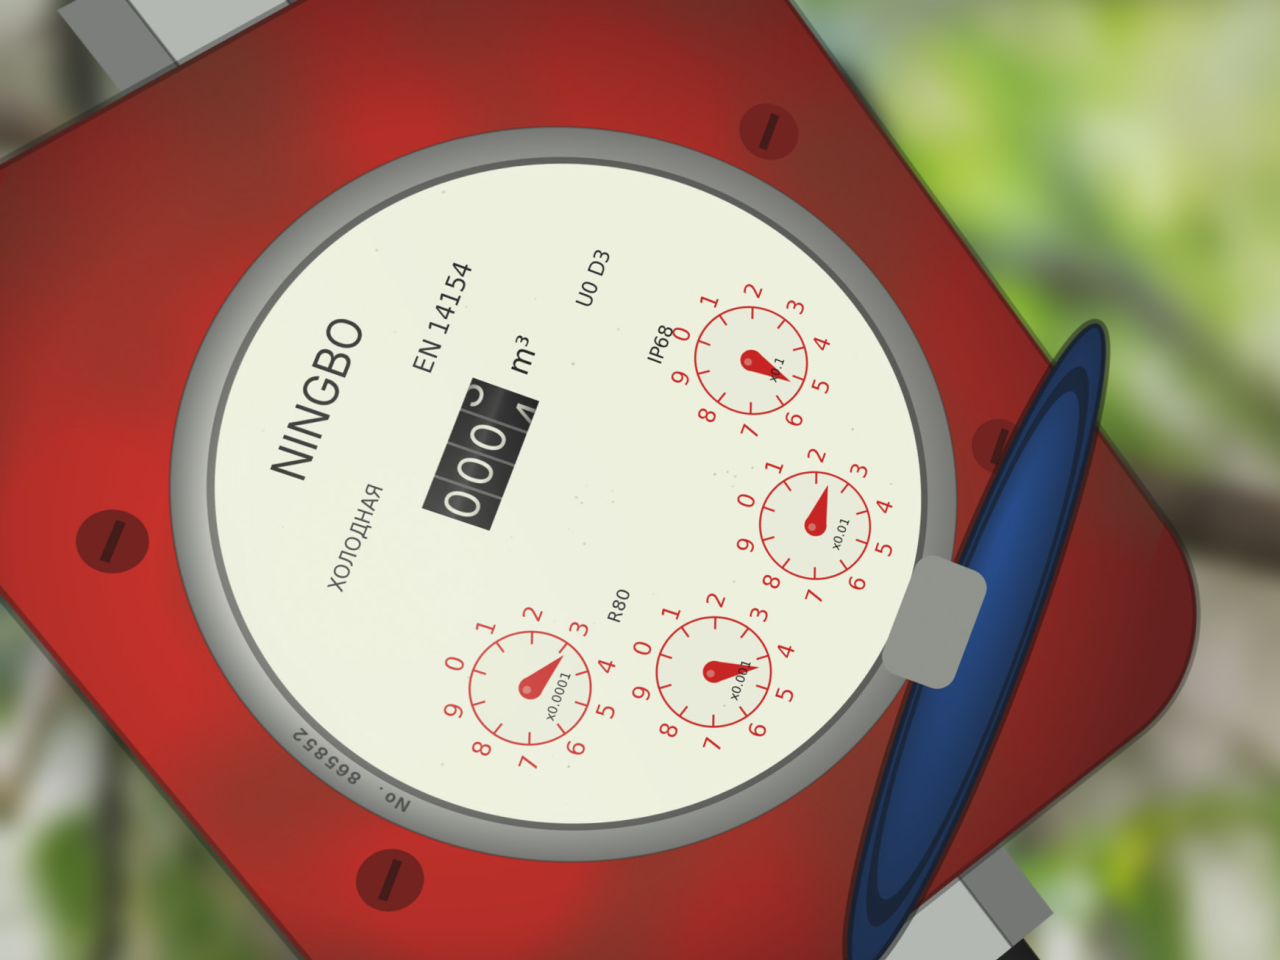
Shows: 3.5243 m³
